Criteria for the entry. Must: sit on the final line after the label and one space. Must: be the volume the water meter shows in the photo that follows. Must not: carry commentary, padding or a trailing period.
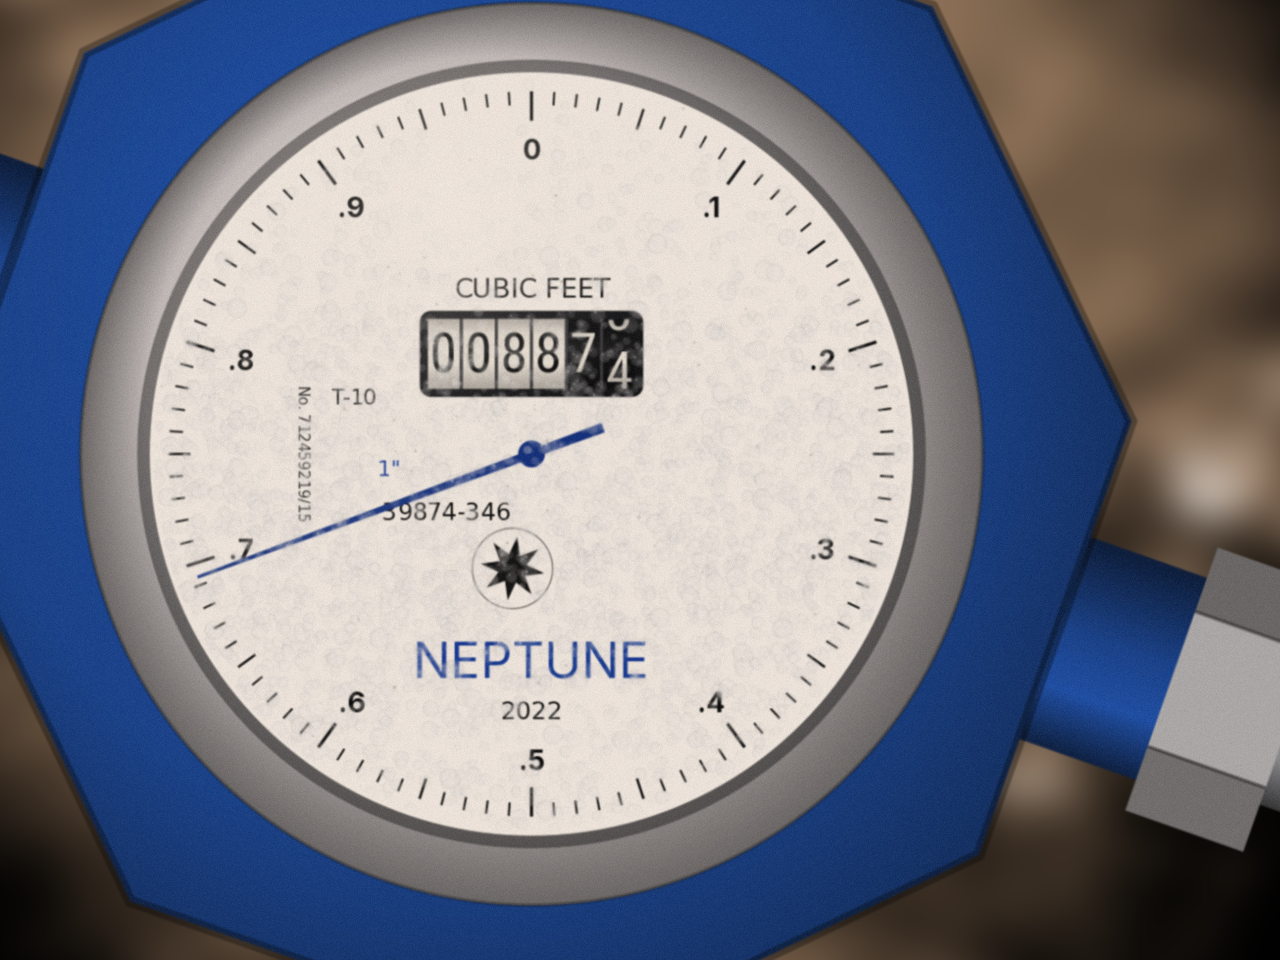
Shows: 8873.69 ft³
